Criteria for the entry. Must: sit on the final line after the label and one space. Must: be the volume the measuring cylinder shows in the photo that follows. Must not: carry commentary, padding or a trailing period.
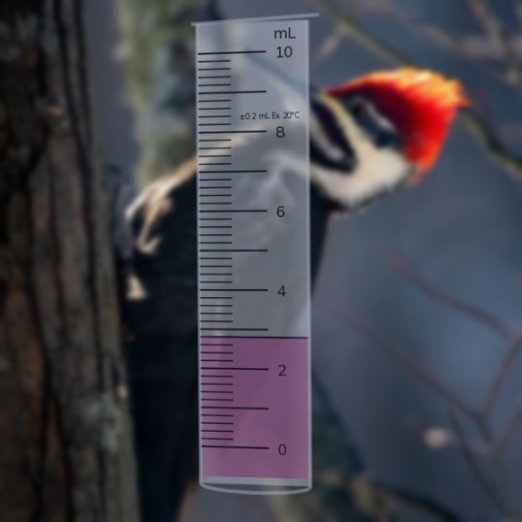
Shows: 2.8 mL
